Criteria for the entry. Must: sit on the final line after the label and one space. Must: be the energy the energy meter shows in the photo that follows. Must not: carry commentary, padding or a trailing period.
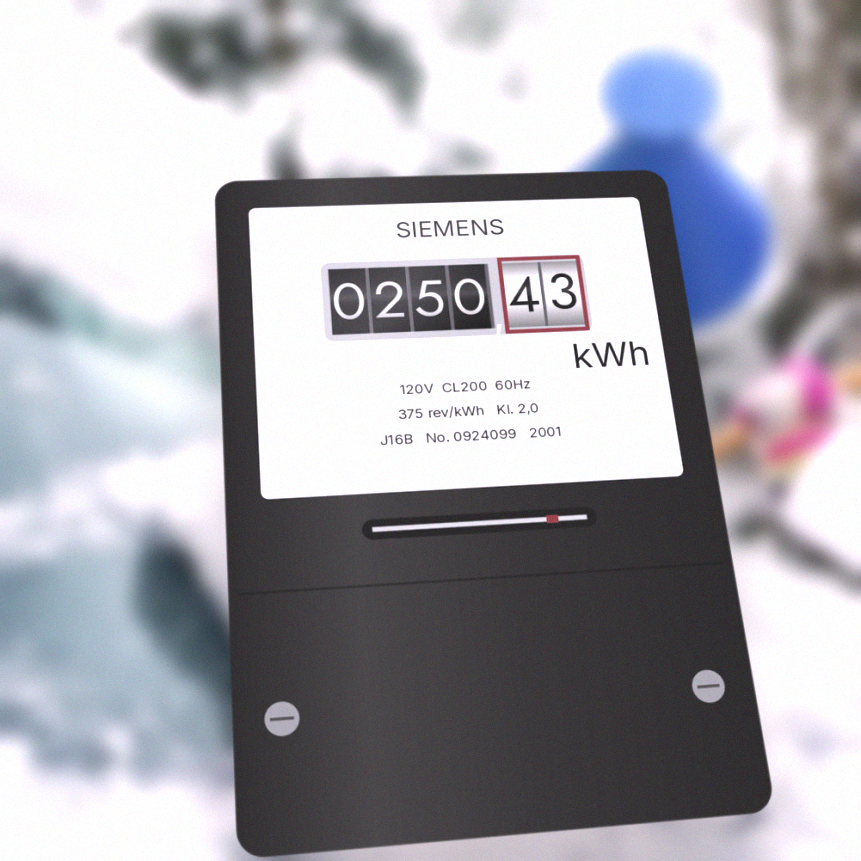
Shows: 250.43 kWh
